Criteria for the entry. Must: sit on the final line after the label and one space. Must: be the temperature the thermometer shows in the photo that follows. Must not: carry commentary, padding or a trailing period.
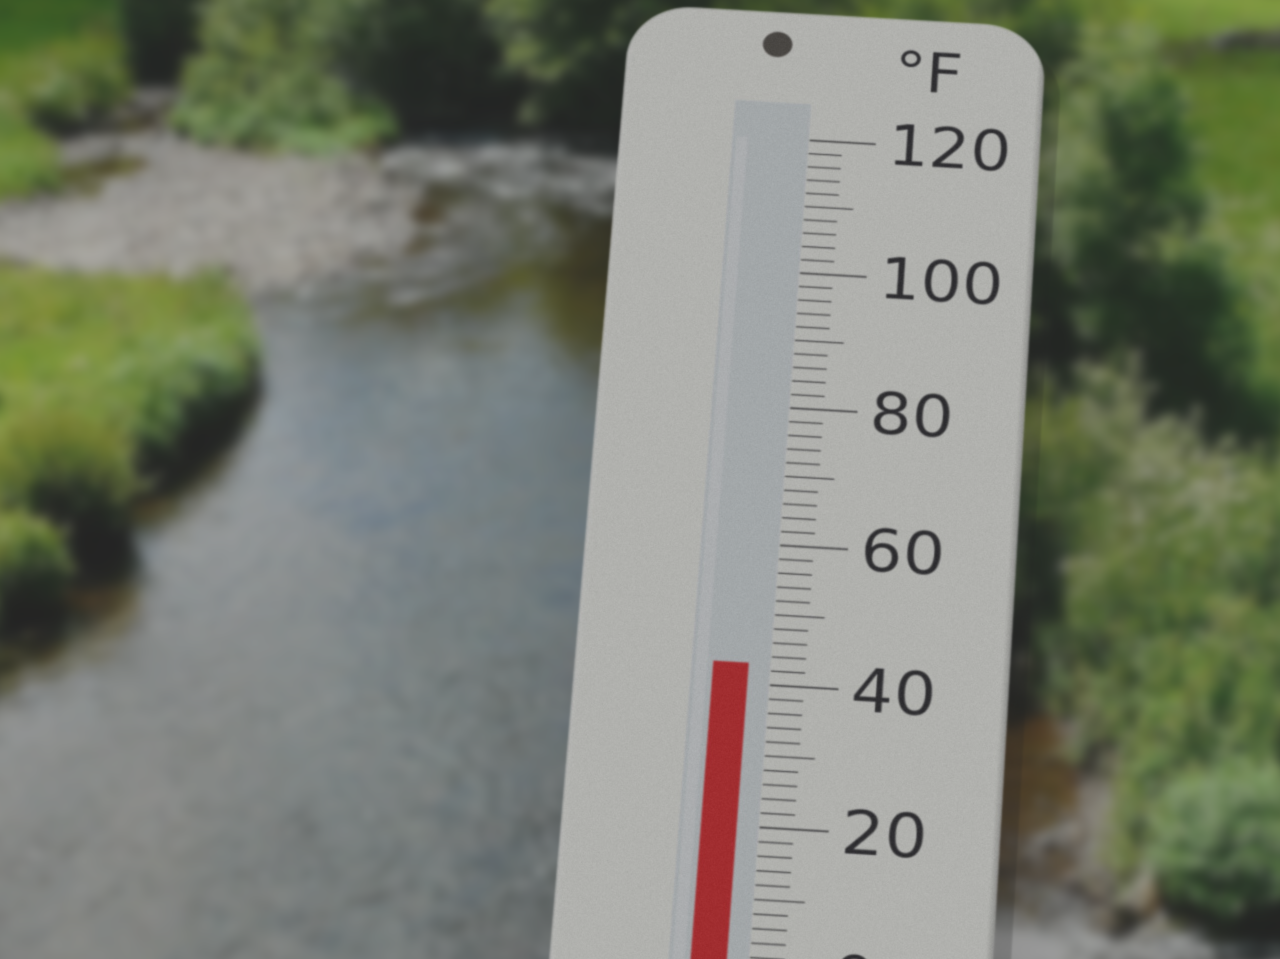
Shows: 43 °F
